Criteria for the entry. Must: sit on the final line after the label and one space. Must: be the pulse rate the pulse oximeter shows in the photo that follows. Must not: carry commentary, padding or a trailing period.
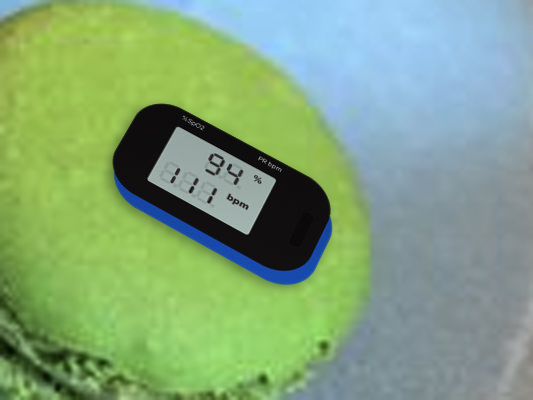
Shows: 111 bpm
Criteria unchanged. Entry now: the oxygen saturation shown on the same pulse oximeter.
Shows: 94 %
